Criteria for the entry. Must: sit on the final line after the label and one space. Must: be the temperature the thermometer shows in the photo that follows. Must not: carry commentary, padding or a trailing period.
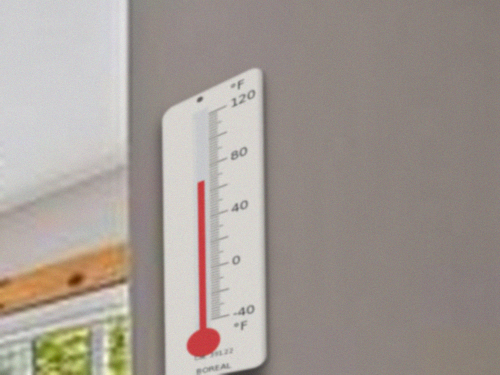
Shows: 70 °F
